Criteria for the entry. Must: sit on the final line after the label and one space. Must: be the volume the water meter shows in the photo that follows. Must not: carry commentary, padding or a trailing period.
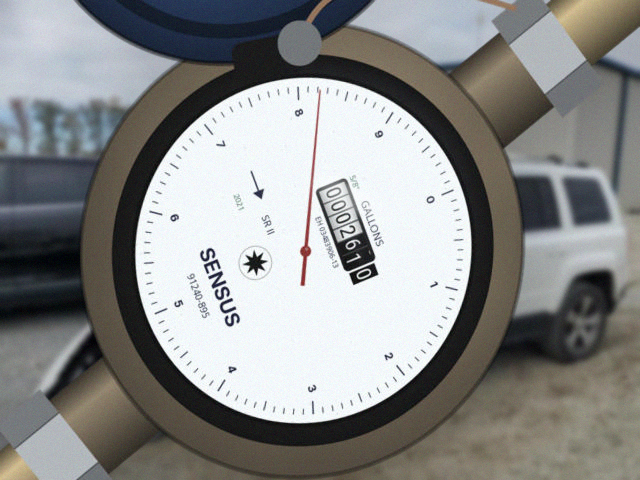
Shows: 2608.2 gal
